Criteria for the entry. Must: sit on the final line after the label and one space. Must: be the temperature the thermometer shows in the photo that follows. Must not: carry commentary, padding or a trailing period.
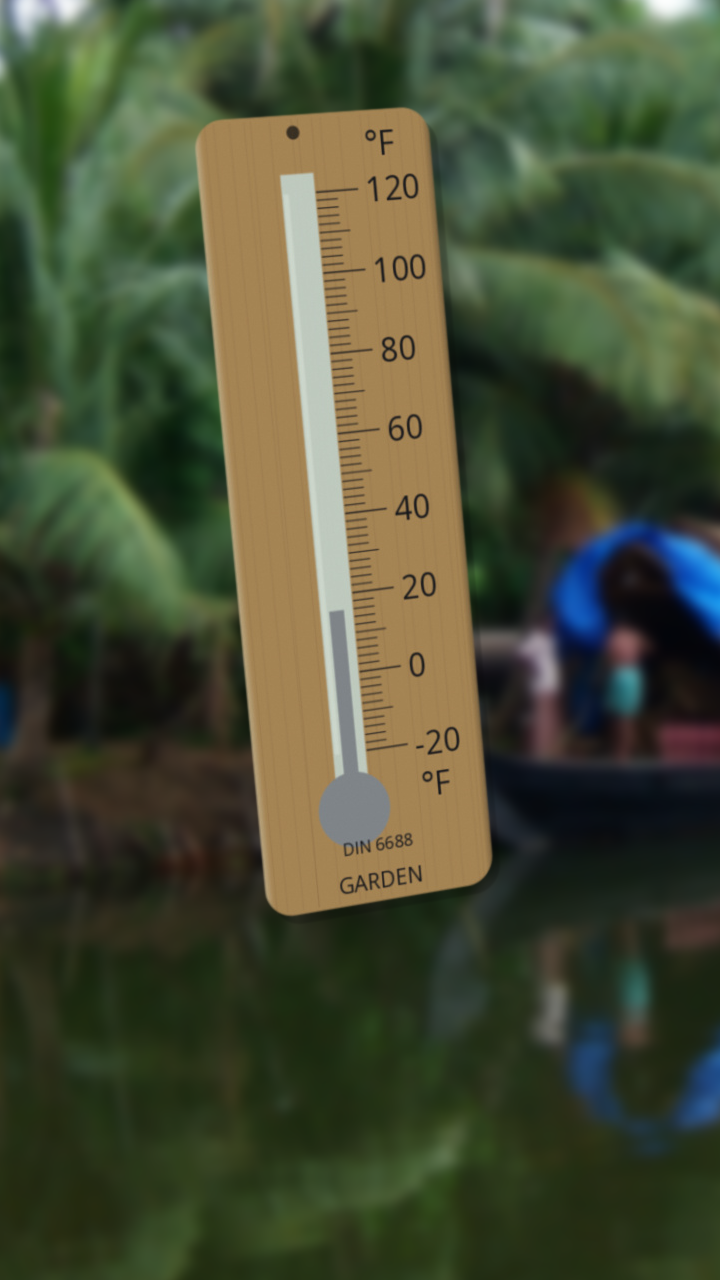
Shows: 16 °F
